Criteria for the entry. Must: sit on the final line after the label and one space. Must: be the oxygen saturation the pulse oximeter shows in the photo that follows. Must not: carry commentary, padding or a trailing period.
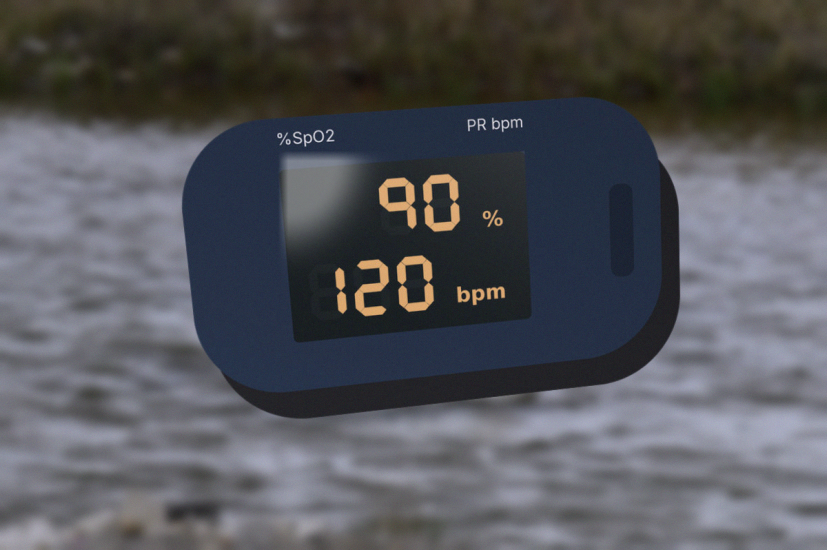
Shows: 90 %
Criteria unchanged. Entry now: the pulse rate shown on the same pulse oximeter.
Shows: 120 bpm
